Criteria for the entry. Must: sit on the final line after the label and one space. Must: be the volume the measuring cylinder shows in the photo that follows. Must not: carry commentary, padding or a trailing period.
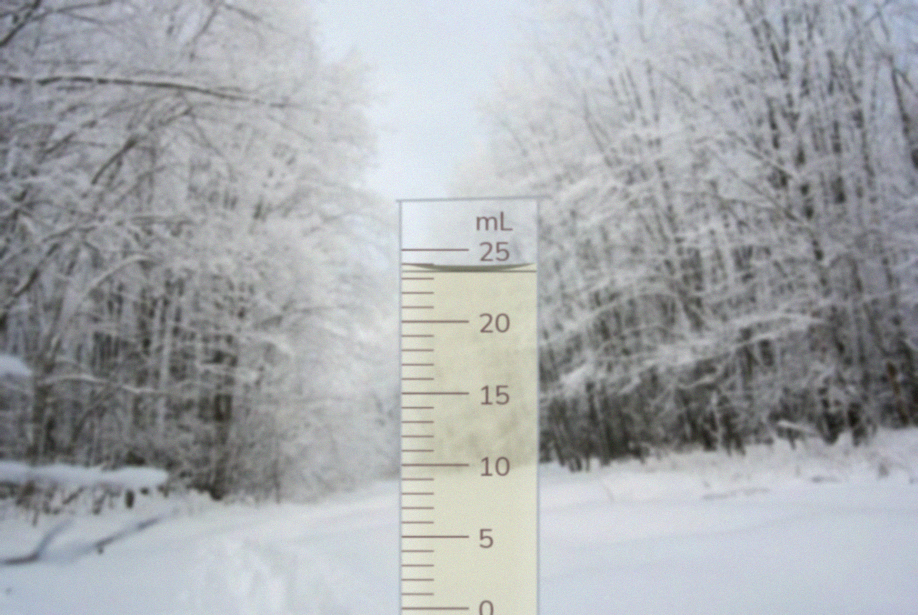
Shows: 23.5 mL
